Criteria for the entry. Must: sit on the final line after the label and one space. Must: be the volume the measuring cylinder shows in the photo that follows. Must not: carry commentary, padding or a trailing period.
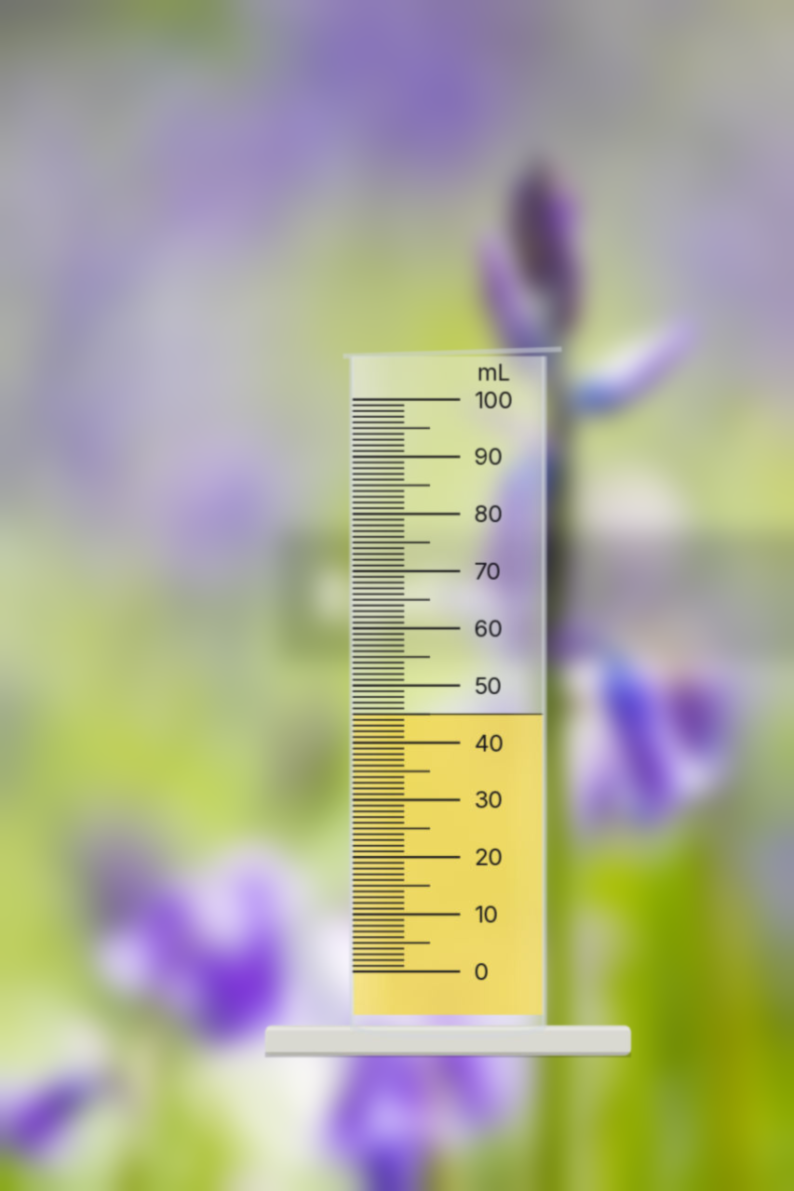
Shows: 45 mL
